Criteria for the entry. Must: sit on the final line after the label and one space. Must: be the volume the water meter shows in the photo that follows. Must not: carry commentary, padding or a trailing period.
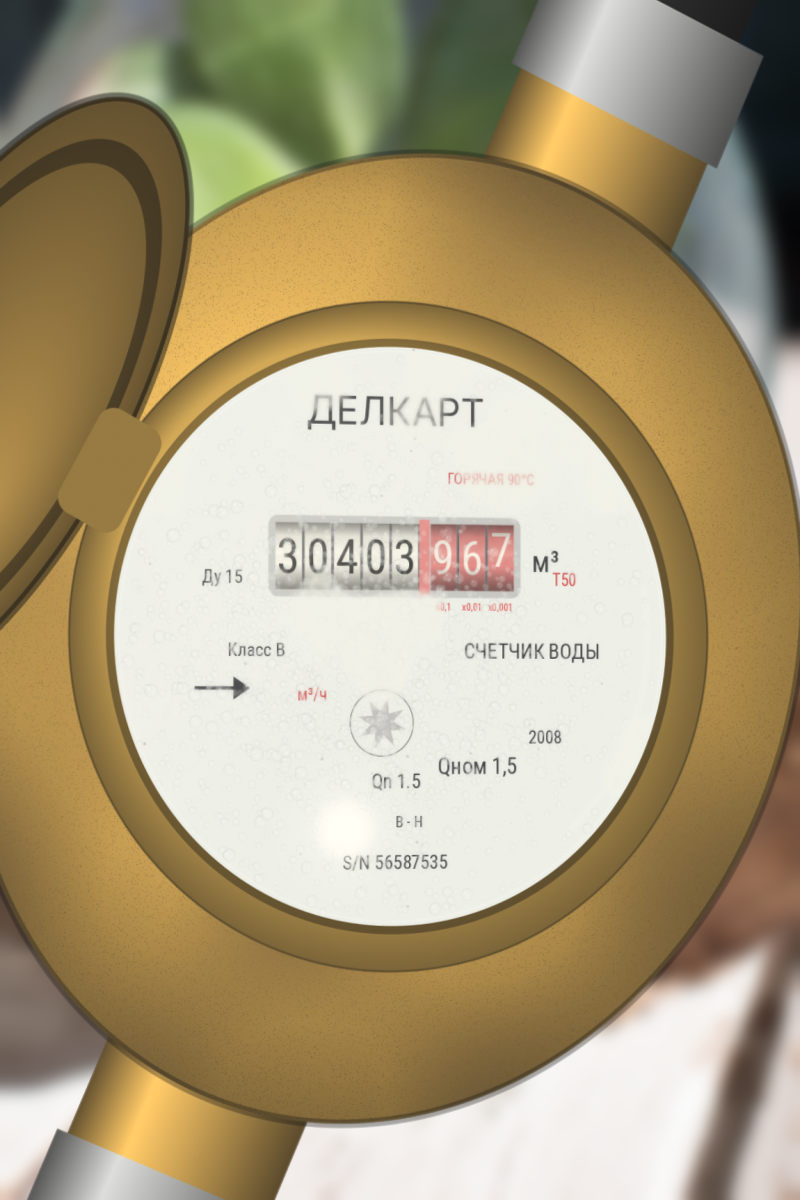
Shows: 30403.967 m³
